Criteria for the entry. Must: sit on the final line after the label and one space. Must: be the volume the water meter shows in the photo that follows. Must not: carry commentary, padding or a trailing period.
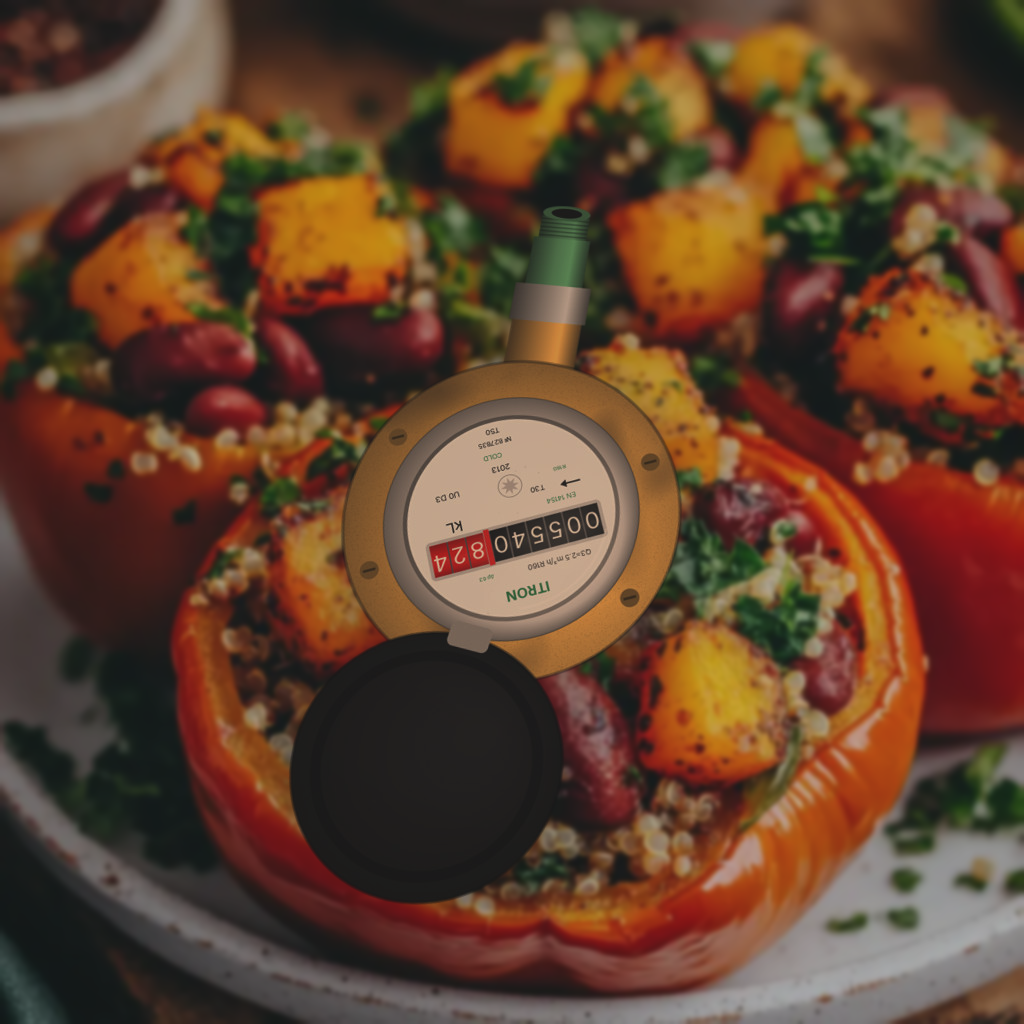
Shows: 5540.824 kL
